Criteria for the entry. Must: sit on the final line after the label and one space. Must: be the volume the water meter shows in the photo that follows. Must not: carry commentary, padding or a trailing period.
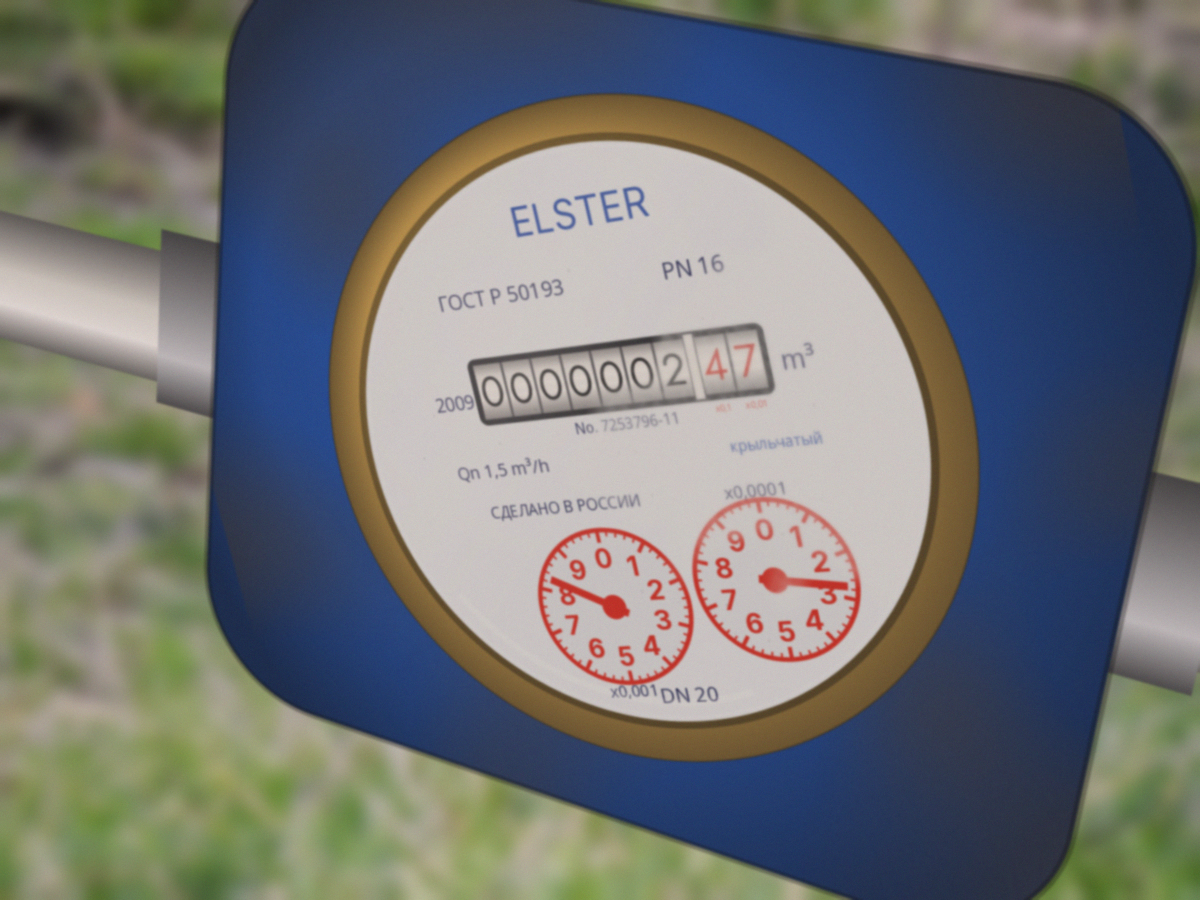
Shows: 2.4782 m³
